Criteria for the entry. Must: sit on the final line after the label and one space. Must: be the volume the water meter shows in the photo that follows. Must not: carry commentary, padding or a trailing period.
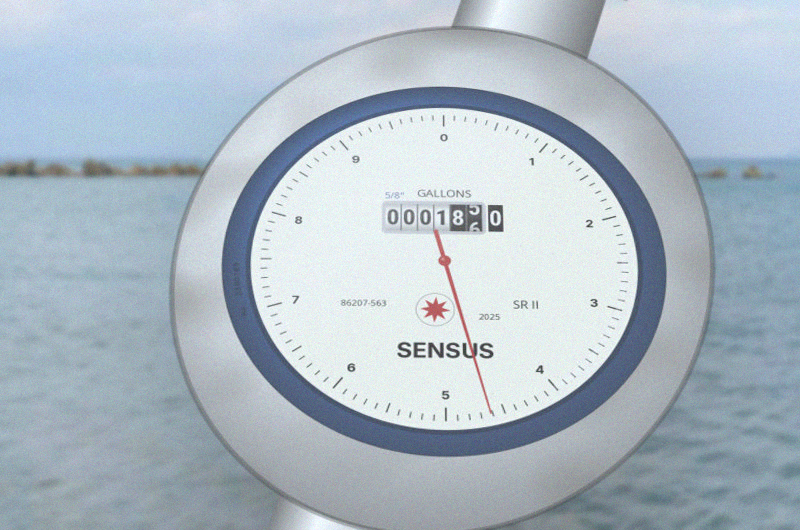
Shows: 1854.6 gal
